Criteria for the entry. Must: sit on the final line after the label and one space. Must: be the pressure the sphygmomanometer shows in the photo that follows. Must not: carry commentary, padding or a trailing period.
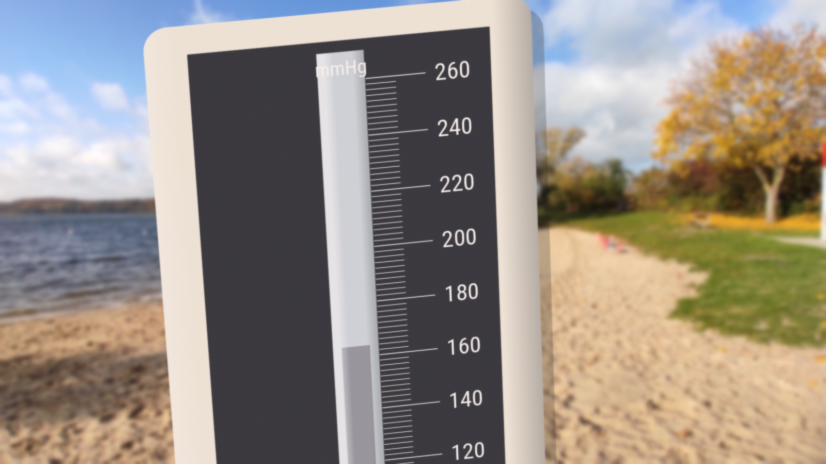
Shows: 164 mmHg
